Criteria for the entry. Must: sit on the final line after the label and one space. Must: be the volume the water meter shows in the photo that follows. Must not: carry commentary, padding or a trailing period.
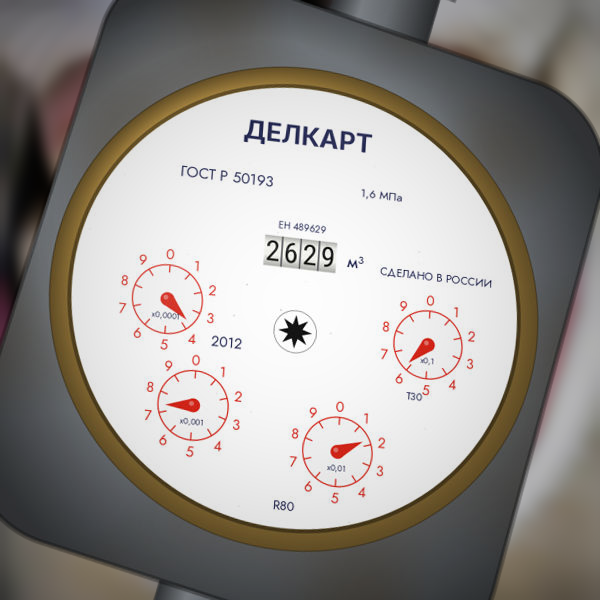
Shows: 2629.6173 m³
